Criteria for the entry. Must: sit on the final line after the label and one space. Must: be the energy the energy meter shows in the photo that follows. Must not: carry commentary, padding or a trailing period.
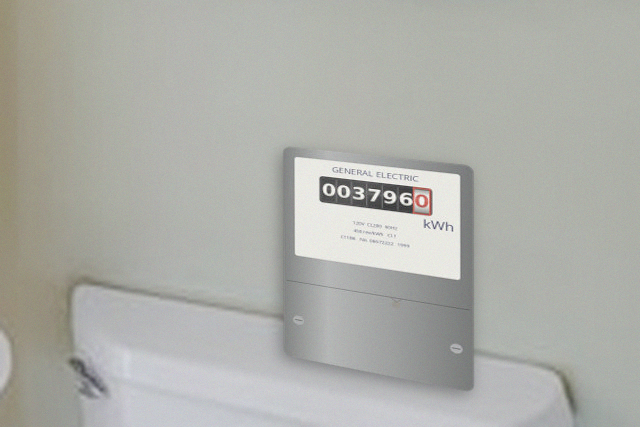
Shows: 3796.0 kWh
